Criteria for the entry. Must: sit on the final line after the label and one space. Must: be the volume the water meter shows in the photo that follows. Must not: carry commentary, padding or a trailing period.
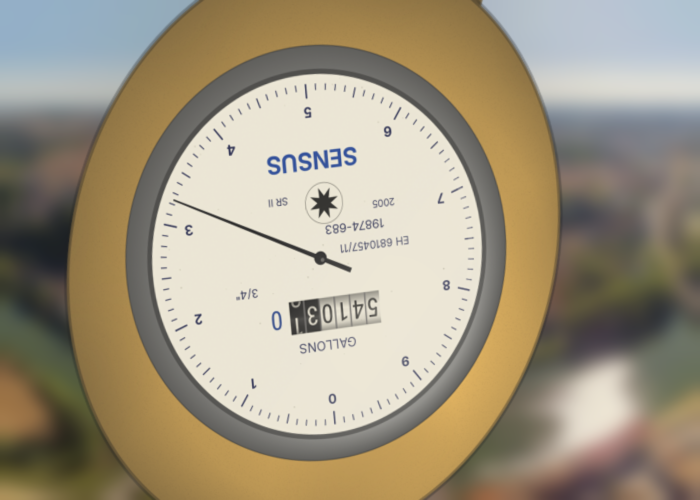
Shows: 5410313.2 gal
